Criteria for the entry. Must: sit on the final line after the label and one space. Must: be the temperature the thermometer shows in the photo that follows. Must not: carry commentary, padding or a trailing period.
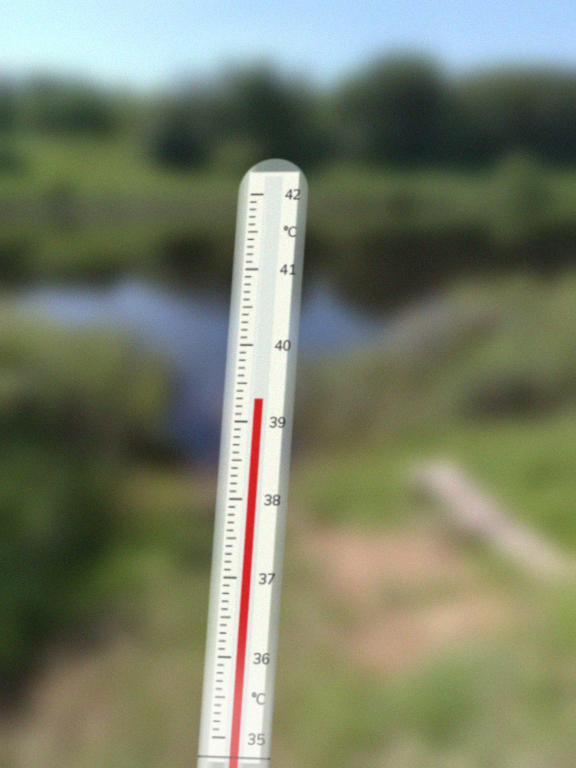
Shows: 39.3 °C
